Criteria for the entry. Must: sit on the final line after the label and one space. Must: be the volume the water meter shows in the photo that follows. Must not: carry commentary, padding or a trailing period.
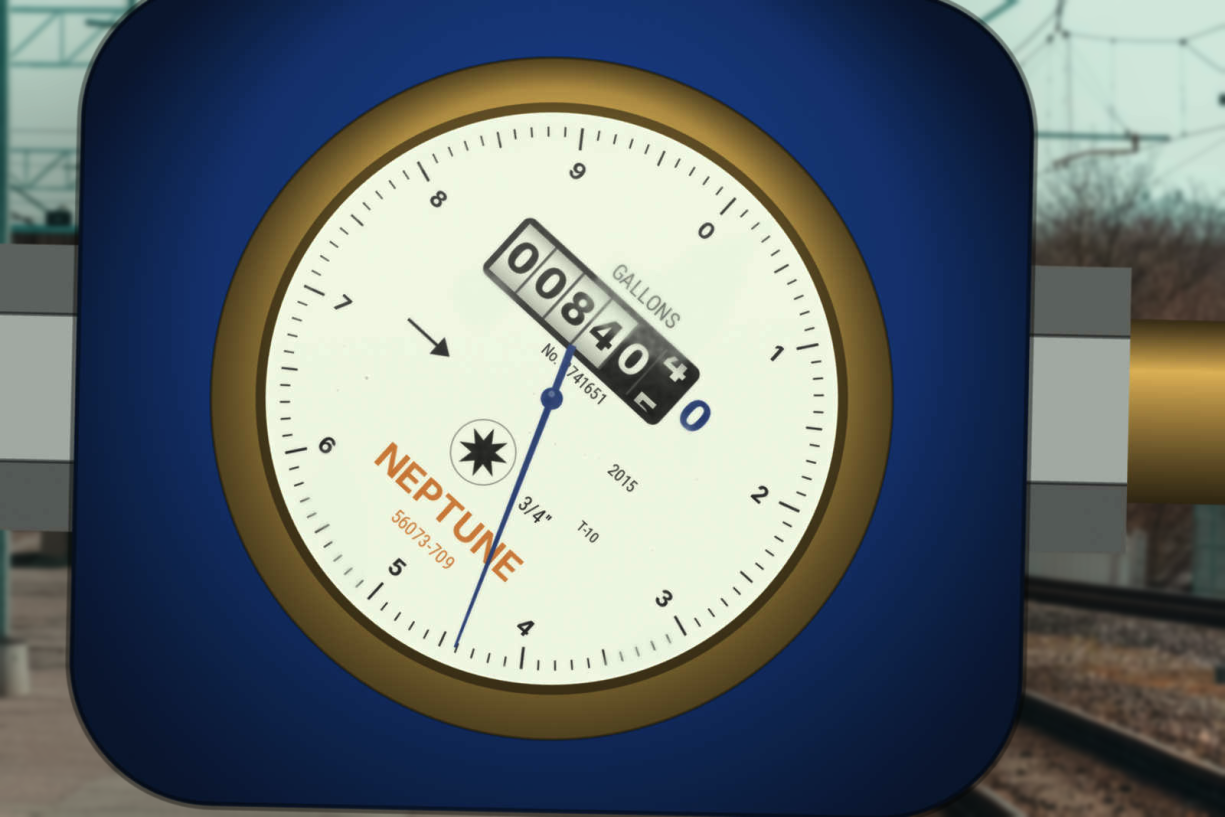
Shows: 84044.4 gal
